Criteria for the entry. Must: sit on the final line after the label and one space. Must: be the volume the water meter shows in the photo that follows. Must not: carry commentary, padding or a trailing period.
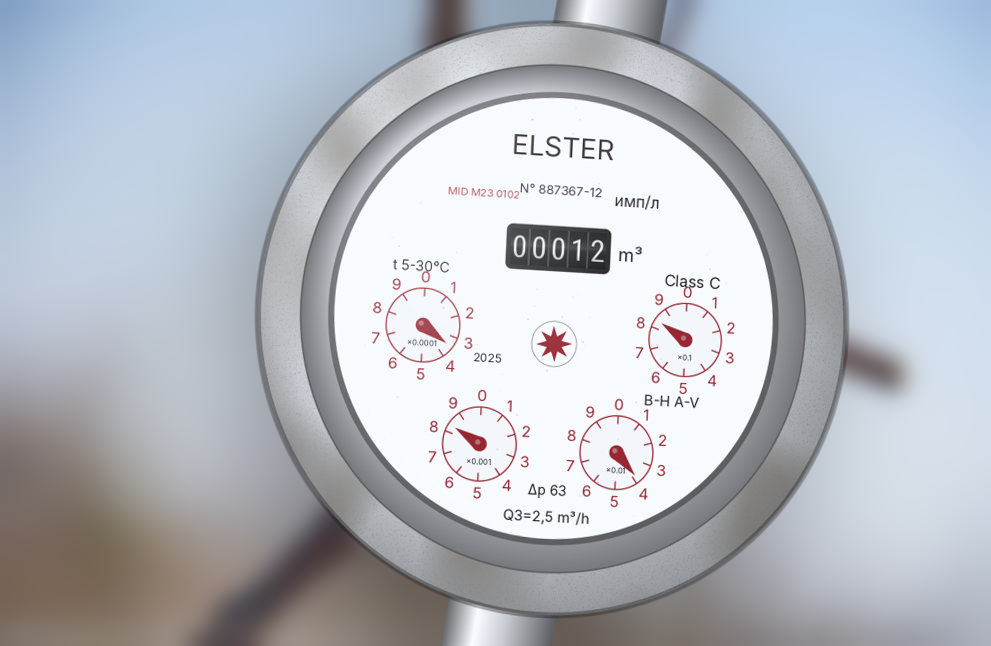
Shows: 12.8383 m³
